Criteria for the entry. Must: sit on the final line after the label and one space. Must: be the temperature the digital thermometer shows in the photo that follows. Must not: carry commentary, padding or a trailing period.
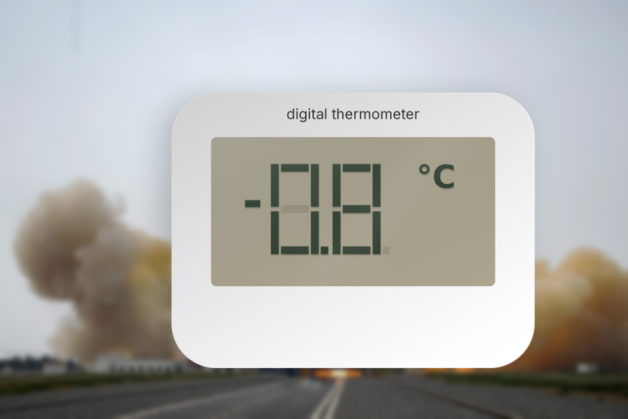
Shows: -0.8 °C
